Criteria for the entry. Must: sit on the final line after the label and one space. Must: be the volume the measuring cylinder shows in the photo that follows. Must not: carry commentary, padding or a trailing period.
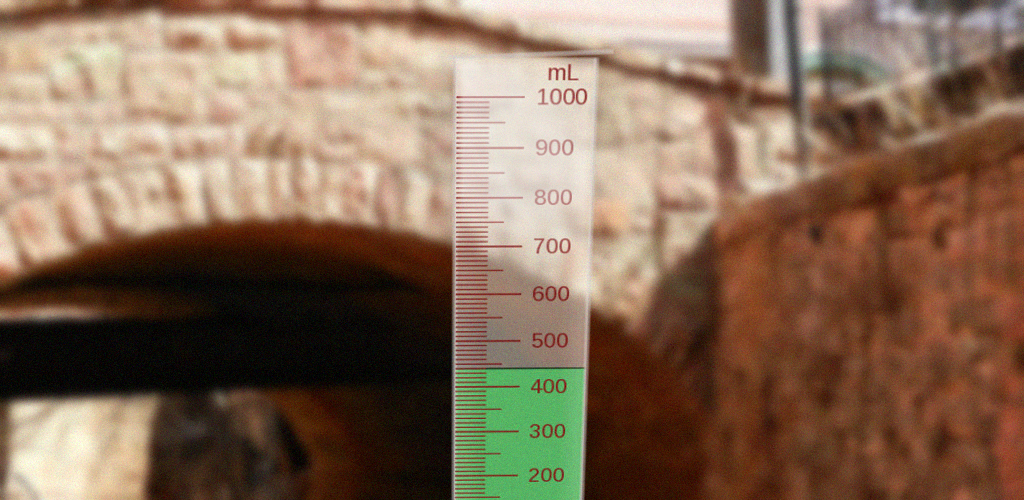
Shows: 440 mL
